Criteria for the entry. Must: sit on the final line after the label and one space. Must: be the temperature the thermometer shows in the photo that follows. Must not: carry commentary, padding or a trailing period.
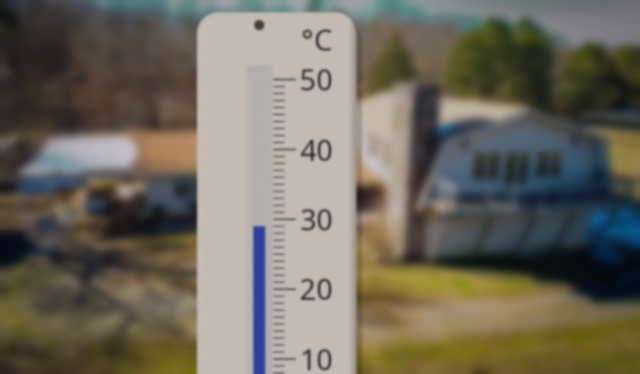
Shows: 29 °C
